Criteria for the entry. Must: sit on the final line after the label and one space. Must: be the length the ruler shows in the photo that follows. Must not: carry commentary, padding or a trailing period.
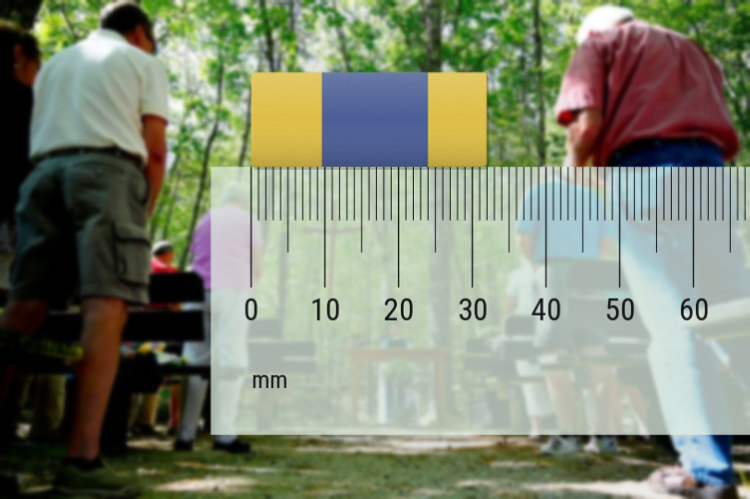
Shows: 32 mm
